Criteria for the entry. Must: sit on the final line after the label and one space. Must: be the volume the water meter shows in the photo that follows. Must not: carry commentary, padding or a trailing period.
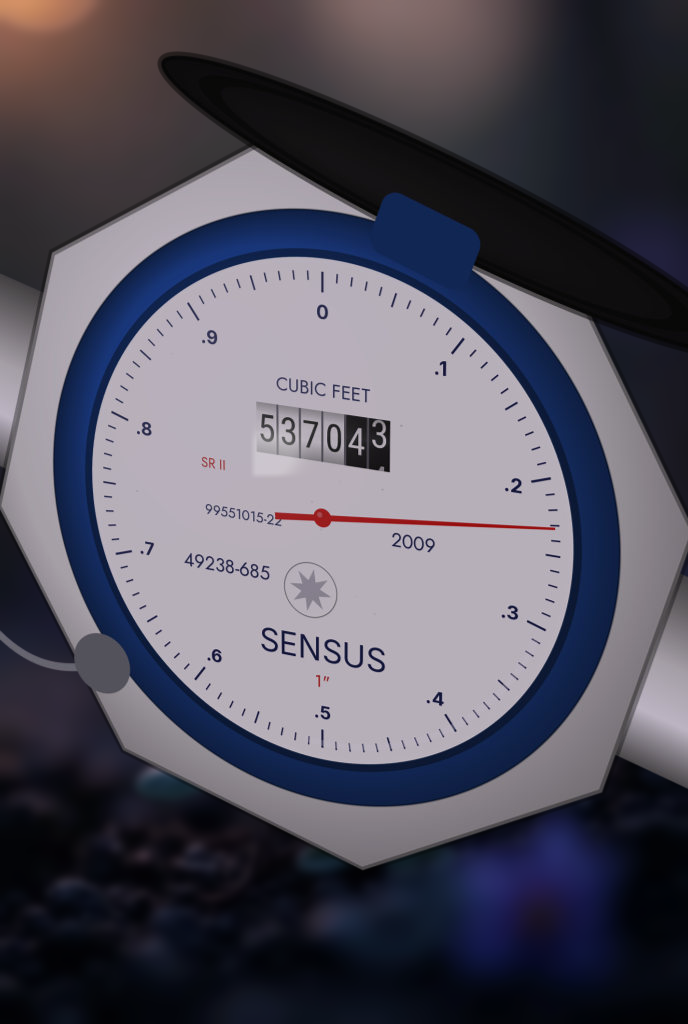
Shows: 537043.23 ft³
